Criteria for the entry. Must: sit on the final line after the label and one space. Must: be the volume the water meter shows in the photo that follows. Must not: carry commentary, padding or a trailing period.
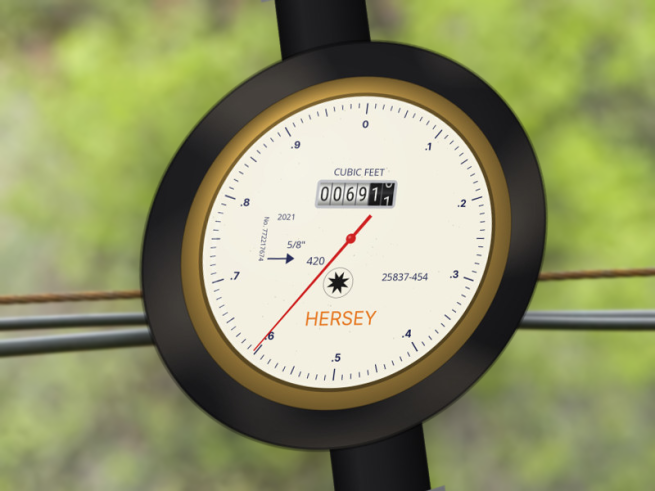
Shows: 6910.60 ft³
